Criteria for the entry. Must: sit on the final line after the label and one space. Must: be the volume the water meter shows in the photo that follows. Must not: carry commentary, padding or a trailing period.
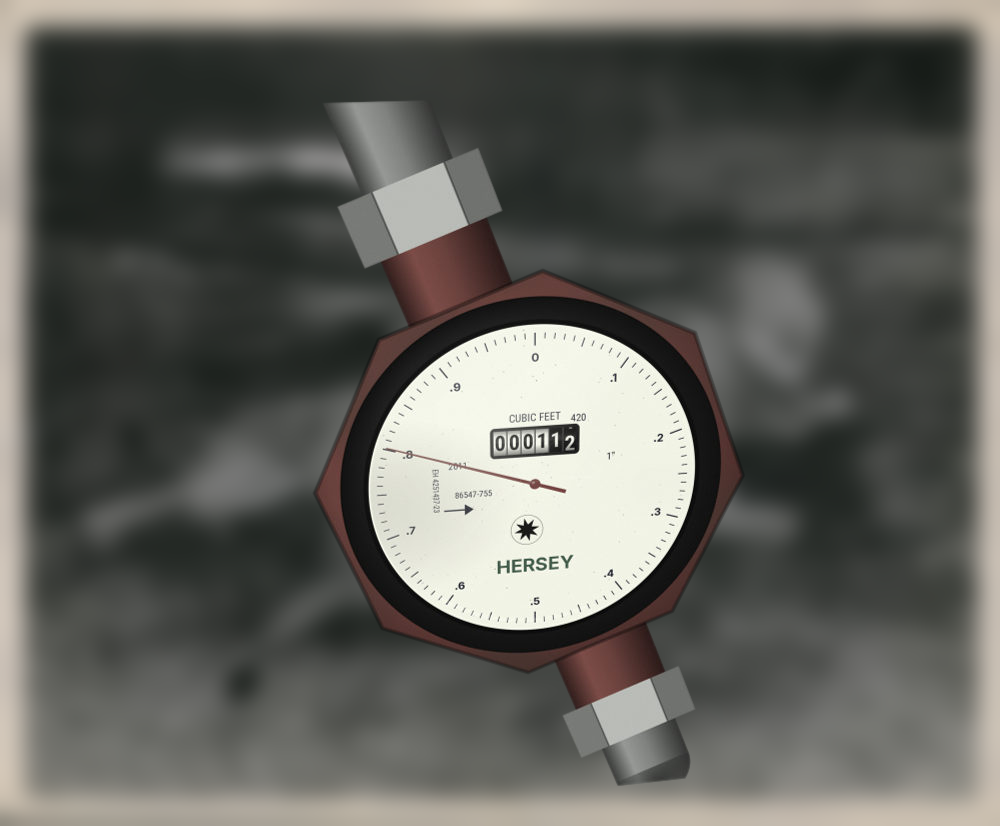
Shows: 111.80 ft³
